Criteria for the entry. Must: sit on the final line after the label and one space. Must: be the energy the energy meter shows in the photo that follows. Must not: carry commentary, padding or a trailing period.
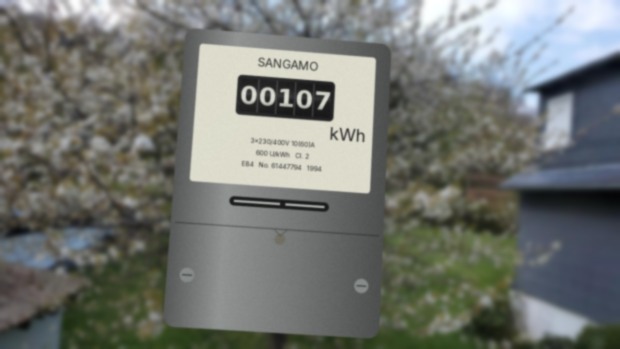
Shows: 107 kWh
